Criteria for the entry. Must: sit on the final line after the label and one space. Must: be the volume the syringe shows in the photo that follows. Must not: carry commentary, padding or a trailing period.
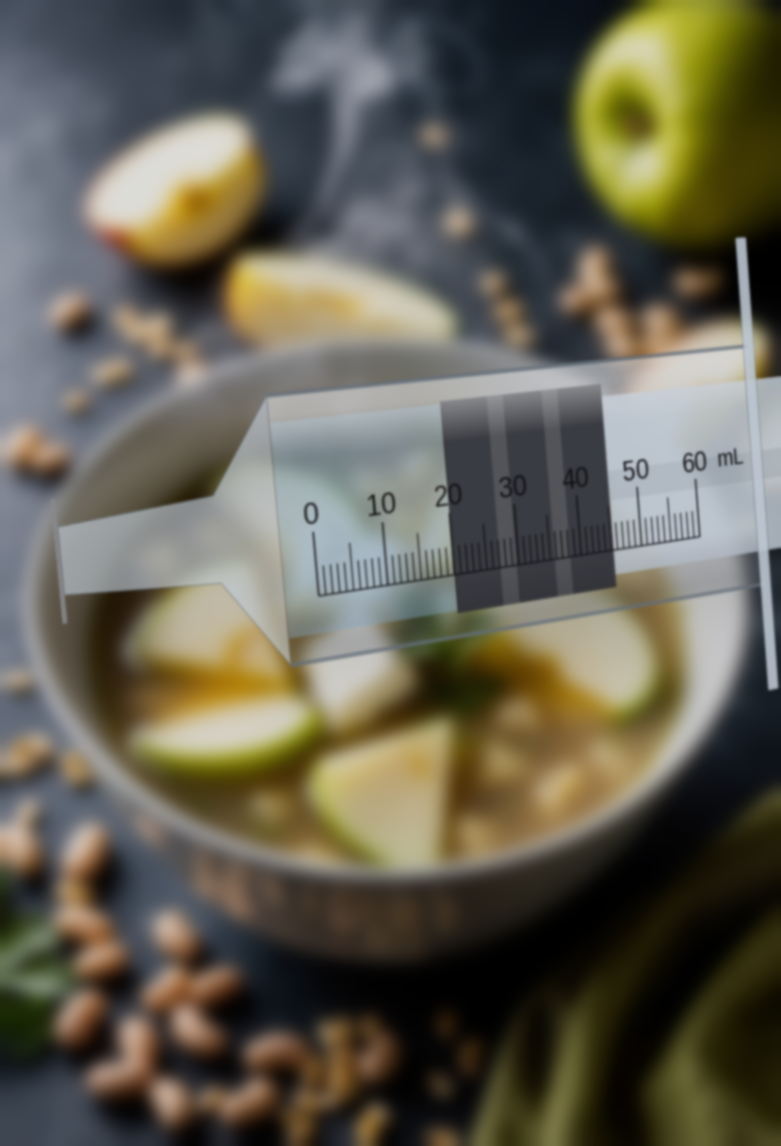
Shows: 20 mL
